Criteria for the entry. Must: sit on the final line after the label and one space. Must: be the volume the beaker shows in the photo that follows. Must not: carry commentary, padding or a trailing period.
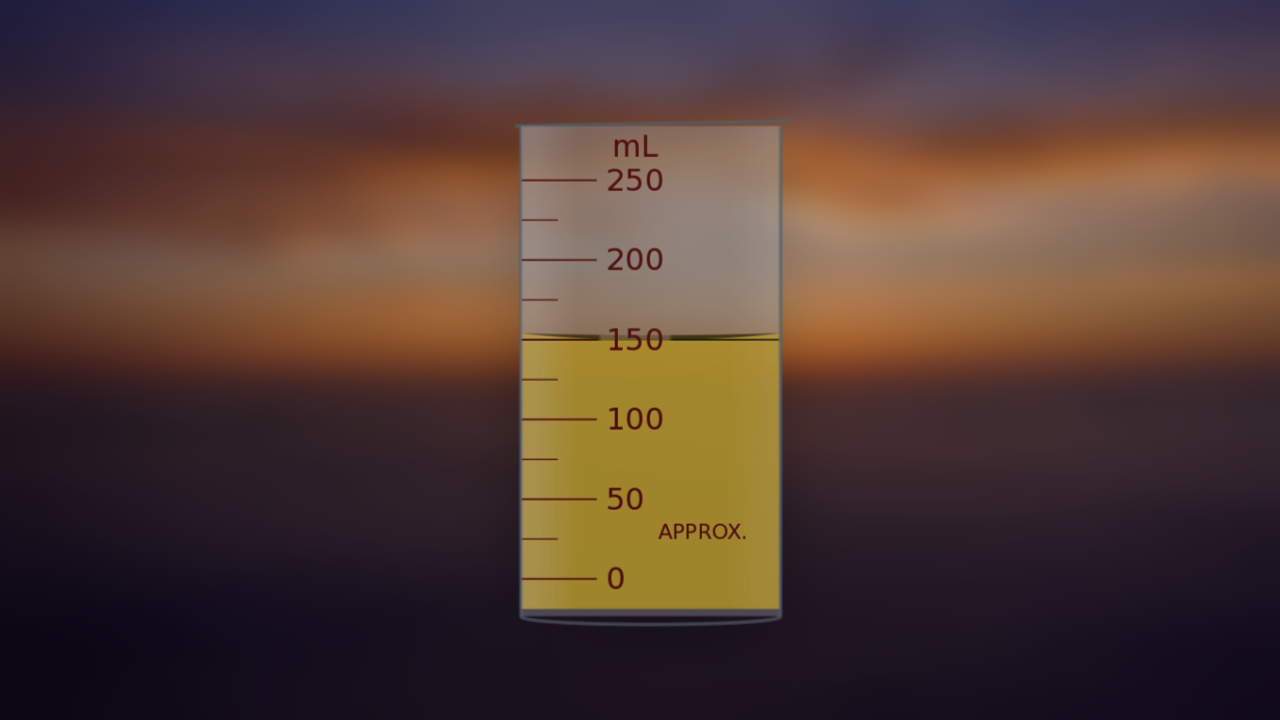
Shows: 150 mL
